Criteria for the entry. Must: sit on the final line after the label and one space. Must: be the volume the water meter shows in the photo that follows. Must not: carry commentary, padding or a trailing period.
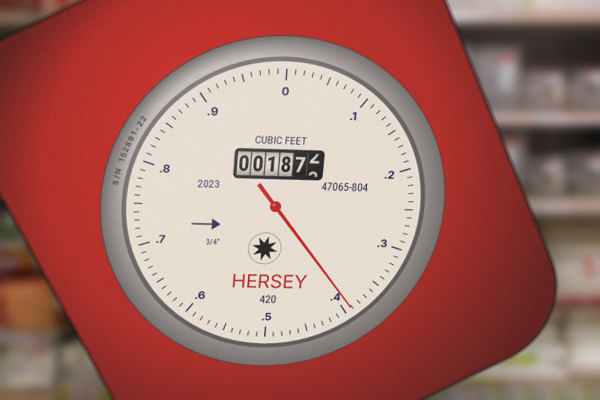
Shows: 1872.39 ft³
